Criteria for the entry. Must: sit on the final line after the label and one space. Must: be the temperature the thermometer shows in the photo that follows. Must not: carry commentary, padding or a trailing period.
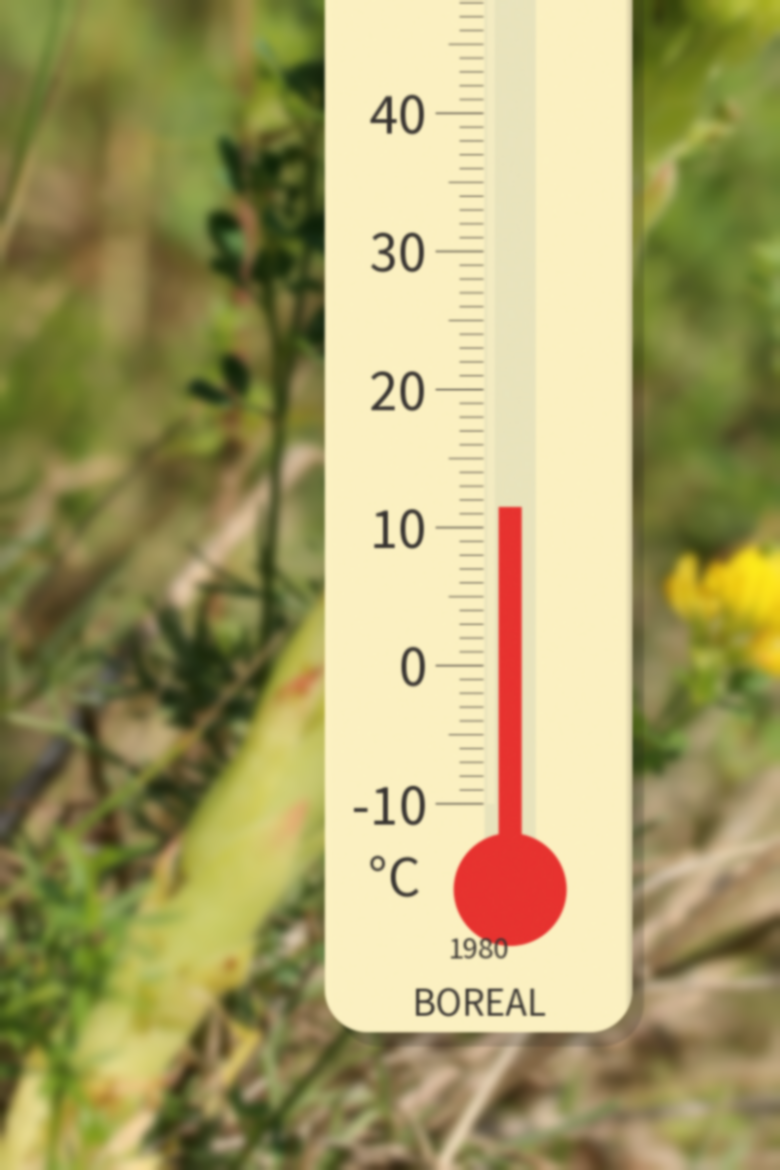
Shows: 11.5 °C
